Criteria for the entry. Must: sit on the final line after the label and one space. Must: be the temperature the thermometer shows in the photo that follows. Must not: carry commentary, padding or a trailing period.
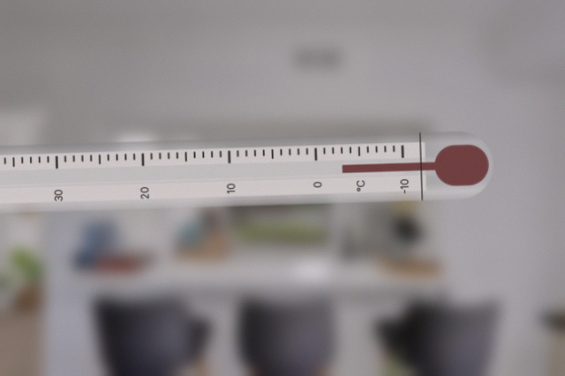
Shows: -3 °C
